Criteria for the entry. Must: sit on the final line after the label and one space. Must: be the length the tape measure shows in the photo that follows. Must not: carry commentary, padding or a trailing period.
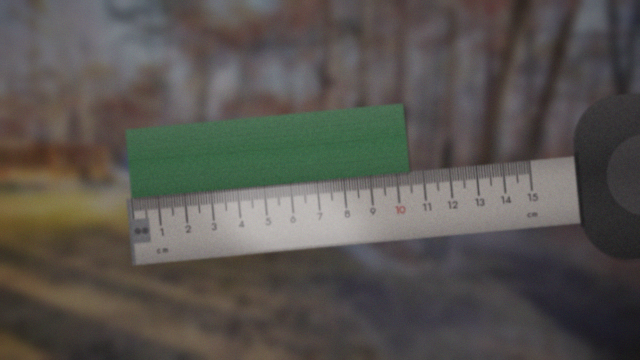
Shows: 10.5 cm
